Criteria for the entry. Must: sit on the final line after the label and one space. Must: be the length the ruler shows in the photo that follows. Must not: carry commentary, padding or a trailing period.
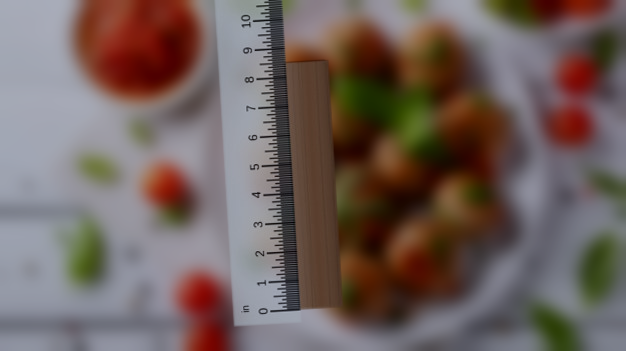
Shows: 8.5 in
